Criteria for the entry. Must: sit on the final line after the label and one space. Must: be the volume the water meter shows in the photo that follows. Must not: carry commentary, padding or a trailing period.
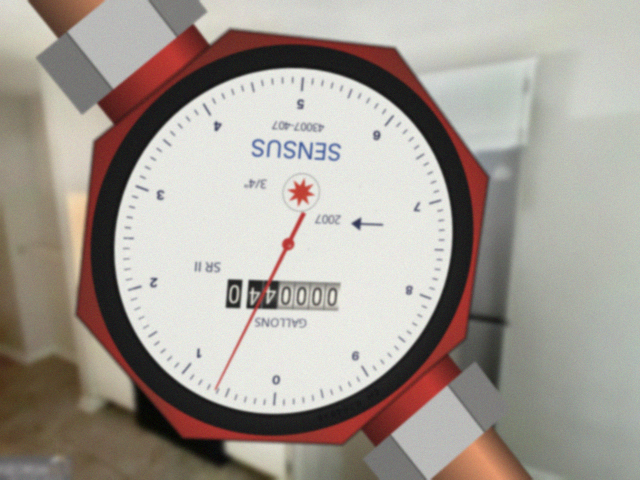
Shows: 440.6 gal
